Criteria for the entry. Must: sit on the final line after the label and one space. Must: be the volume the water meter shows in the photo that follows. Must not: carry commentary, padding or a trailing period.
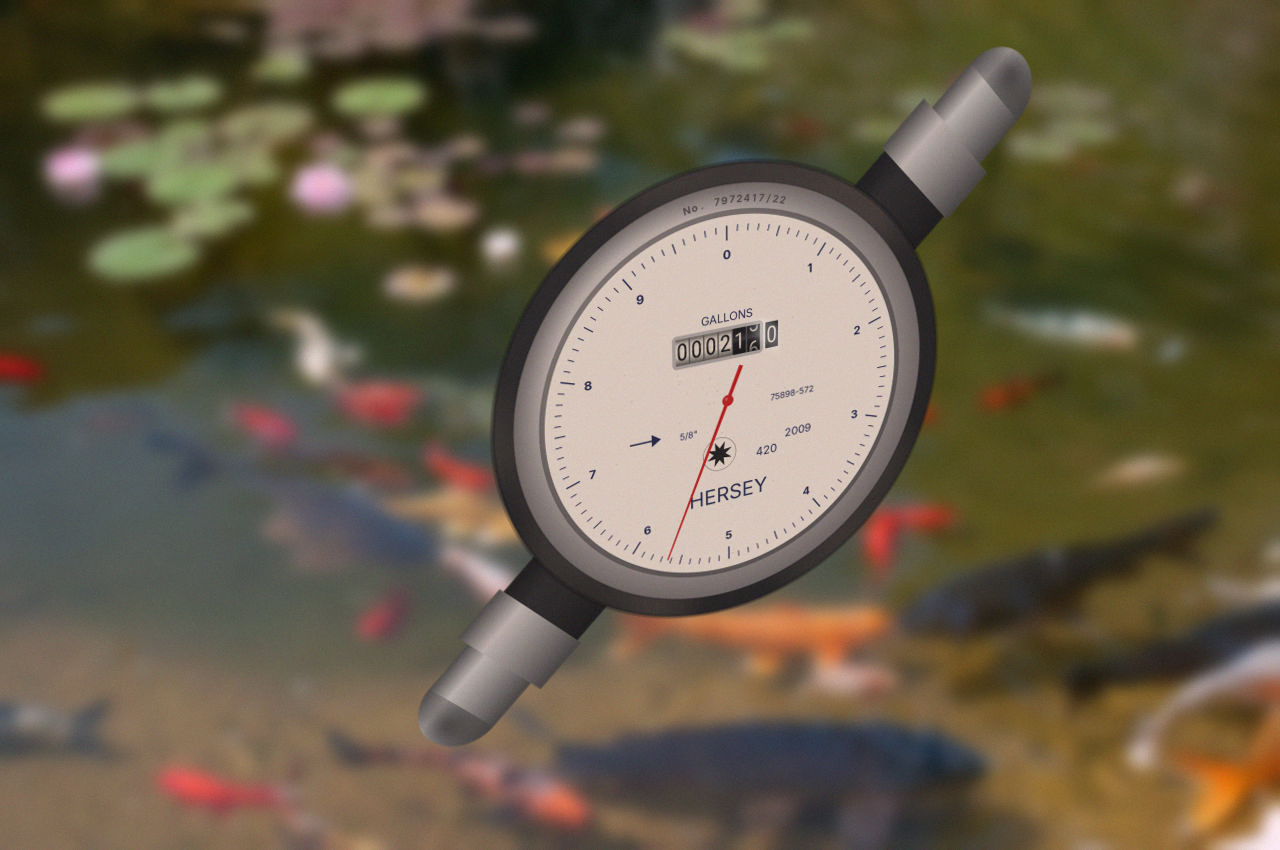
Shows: 2155.6 gal
